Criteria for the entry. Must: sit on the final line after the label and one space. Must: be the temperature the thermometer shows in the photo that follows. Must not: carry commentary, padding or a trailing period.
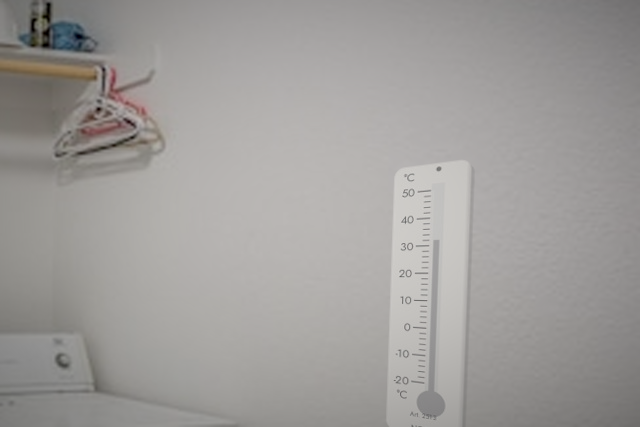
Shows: 32 °C
